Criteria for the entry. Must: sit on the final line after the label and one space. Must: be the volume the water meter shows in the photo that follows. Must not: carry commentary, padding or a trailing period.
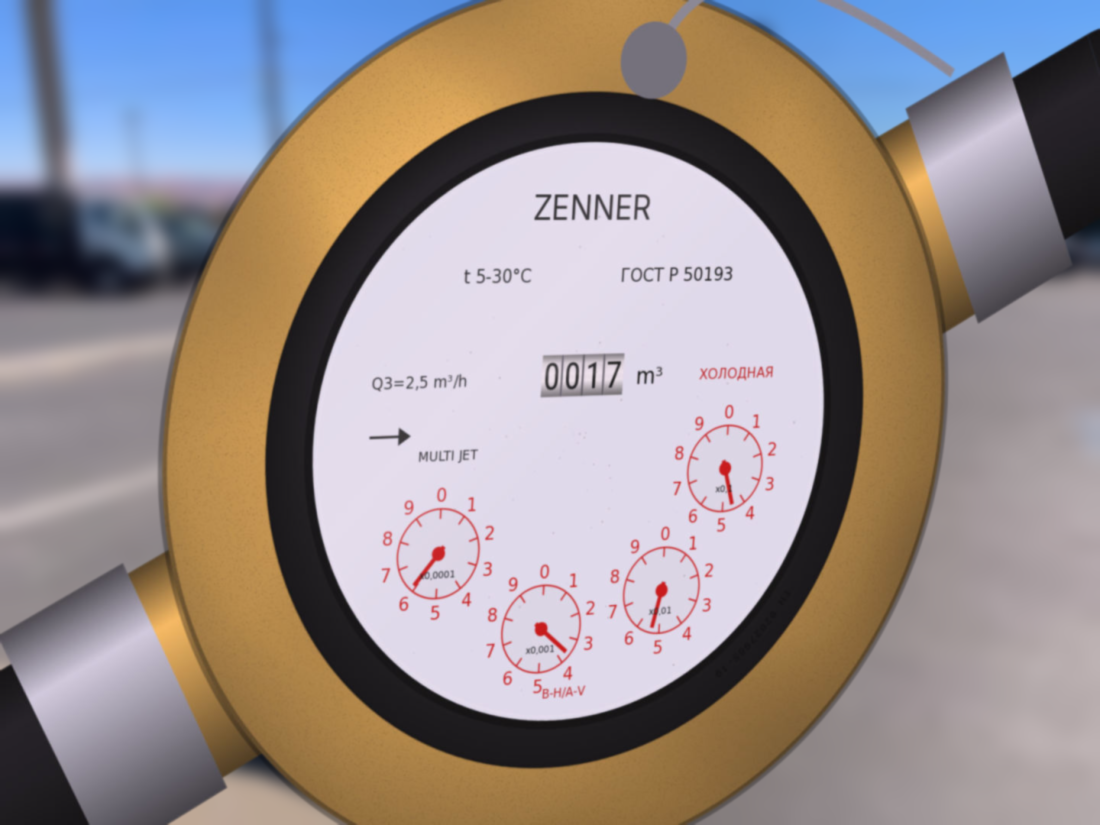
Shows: 17.4536 m³
